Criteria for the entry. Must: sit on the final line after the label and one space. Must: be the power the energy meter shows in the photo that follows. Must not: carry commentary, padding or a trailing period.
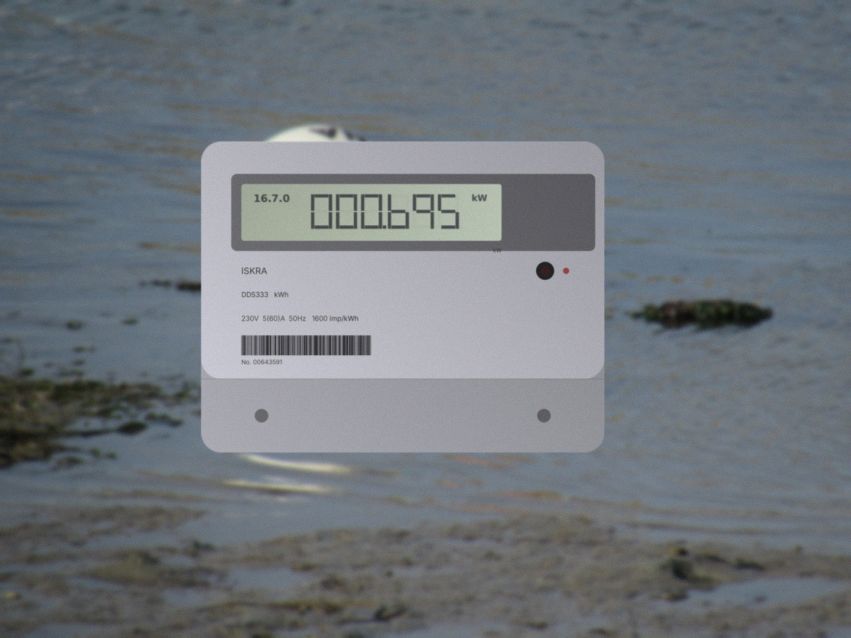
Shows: 0.695 kW
